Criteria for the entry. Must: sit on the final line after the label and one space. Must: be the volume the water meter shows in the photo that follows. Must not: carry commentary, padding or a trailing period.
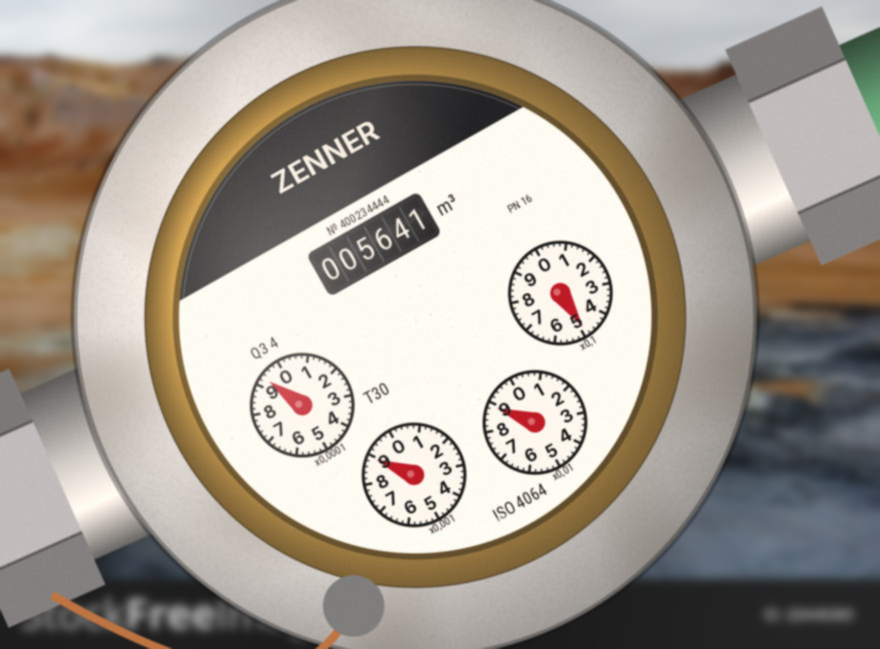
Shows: 5641.4889 m³
